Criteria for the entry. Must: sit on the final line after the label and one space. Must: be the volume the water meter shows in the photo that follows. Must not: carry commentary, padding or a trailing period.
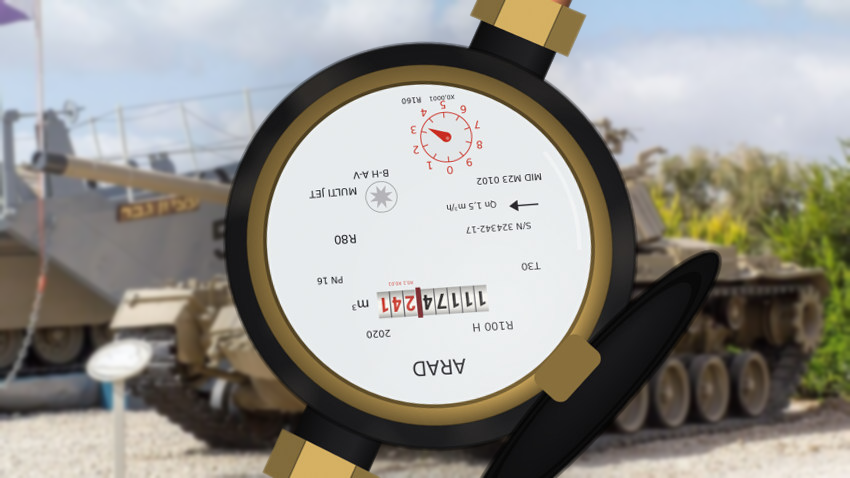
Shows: 11174.2413 m³
